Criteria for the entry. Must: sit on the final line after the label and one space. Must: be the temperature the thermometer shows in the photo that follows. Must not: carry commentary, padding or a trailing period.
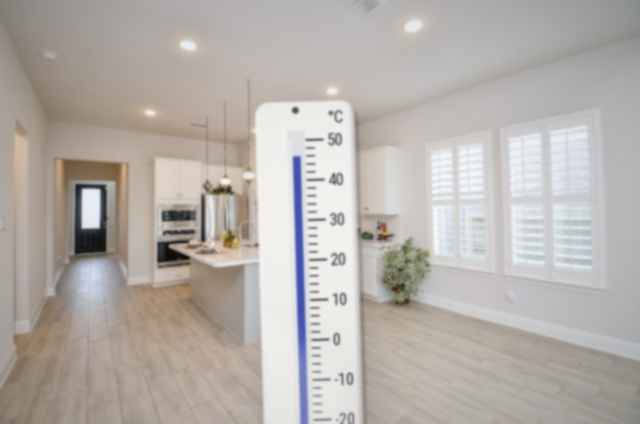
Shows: 46 °C
